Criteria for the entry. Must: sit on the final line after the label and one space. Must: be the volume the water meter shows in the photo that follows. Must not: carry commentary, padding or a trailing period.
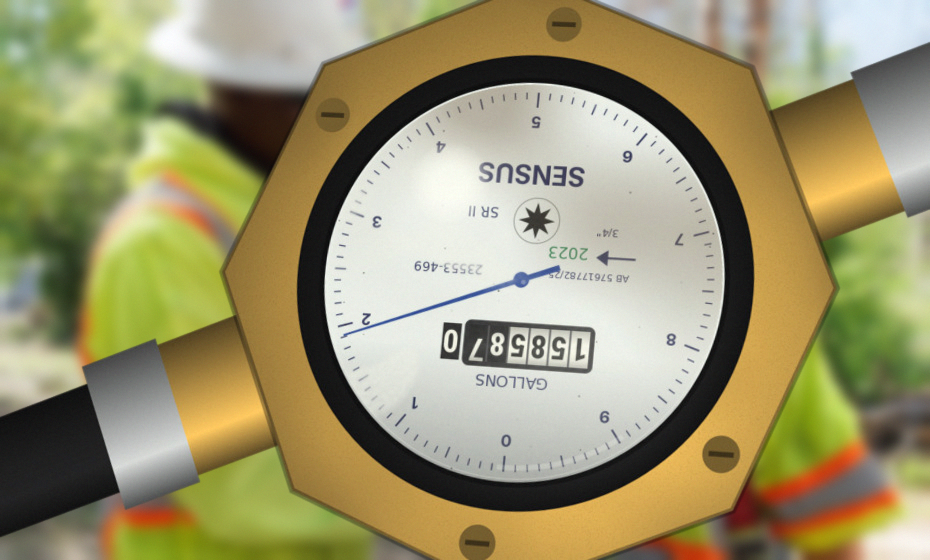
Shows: 1585871.9 gal
